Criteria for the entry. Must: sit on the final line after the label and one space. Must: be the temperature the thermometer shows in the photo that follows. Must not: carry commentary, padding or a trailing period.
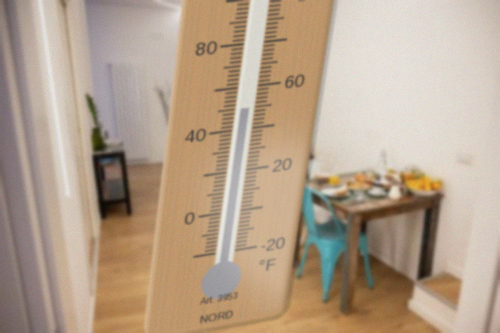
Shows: 50 °F
